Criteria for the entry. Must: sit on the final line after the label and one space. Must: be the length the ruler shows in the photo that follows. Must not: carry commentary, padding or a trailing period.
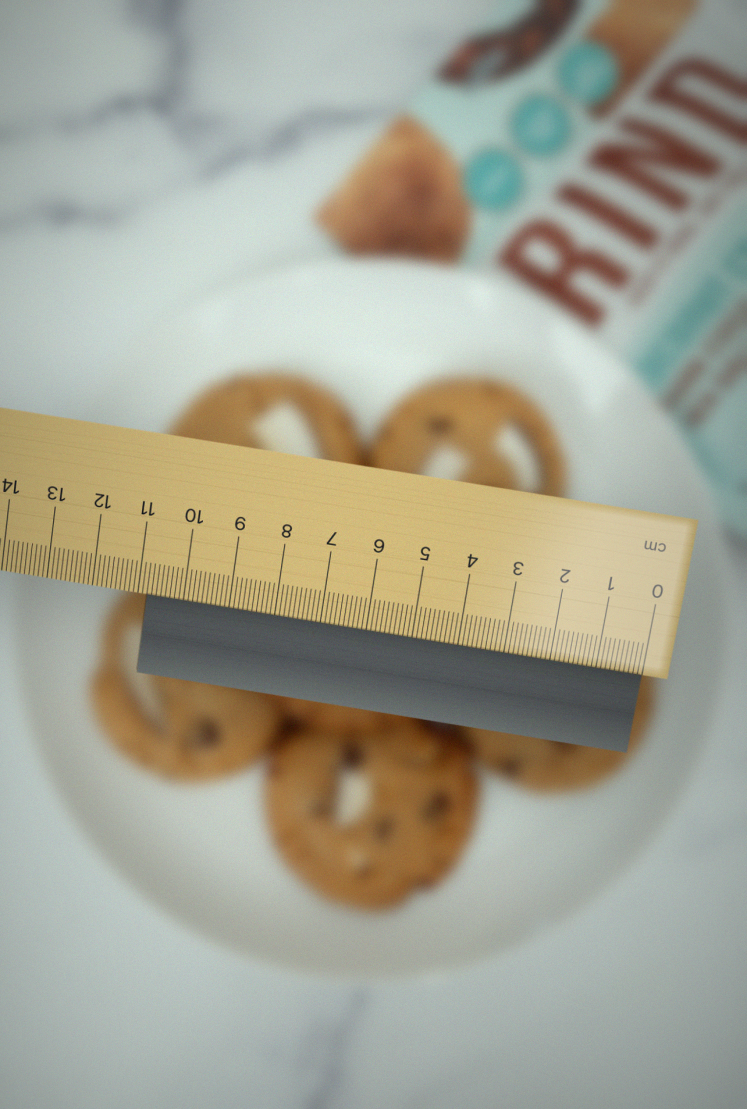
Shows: 10.8 cm
